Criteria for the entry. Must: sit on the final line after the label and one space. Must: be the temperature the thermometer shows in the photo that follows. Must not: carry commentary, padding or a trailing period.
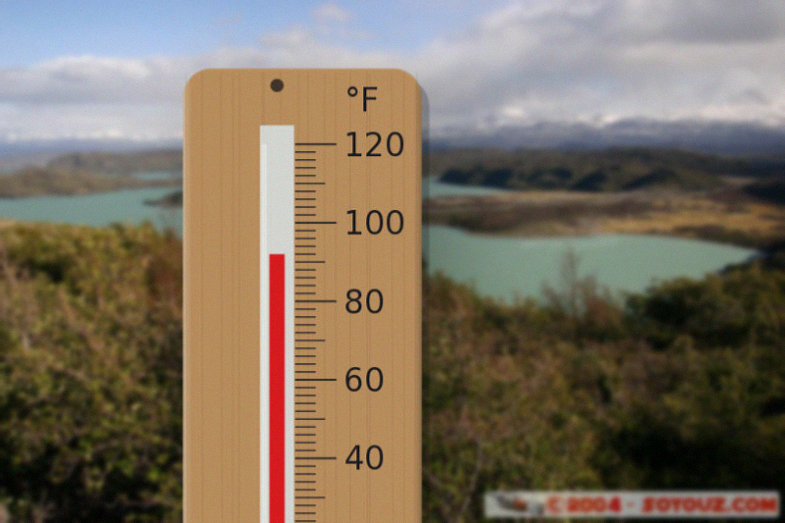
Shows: 92 °F
